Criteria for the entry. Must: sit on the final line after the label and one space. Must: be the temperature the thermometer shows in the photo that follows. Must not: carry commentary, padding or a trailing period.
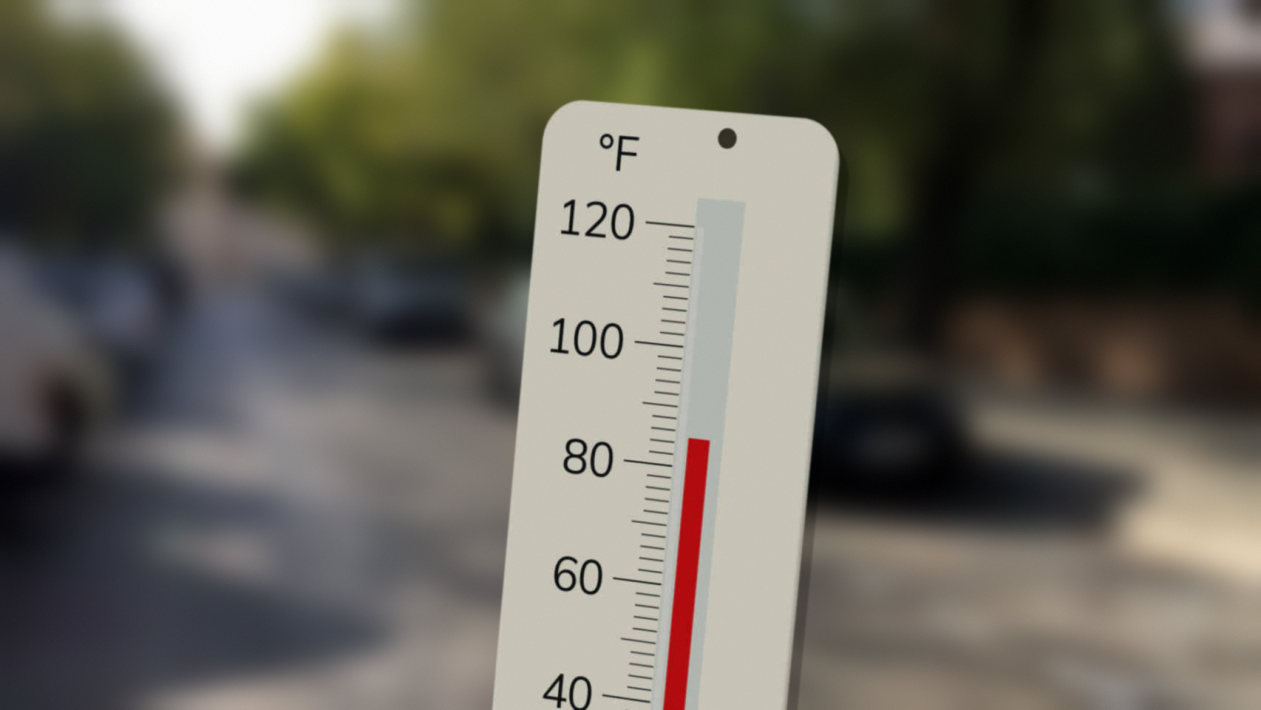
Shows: 85 °F
